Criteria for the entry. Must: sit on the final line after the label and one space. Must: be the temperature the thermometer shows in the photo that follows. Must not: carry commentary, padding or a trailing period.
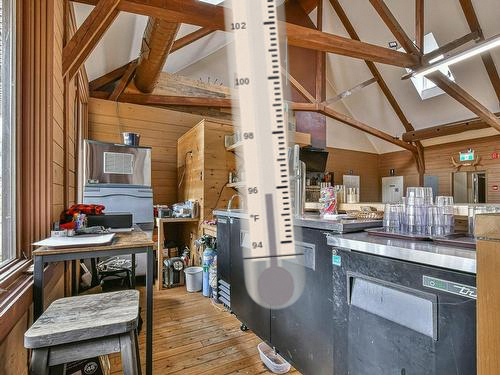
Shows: 95.8 °F
